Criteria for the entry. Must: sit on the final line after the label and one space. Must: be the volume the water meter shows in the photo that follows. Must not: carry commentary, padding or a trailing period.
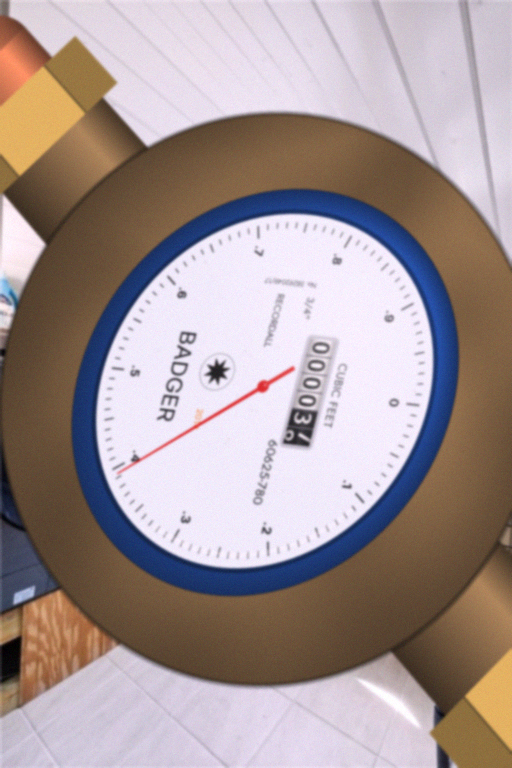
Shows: 37.39 ft³
